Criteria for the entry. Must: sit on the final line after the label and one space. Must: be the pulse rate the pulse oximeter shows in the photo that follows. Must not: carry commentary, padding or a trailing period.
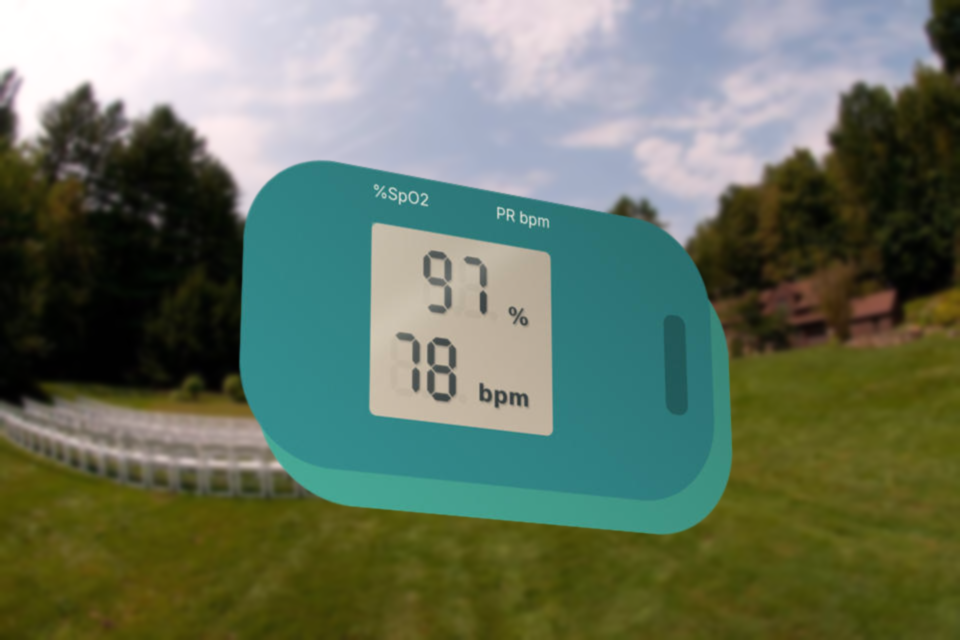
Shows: 78 bpm
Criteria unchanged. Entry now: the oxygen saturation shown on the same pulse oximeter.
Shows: 97 %
